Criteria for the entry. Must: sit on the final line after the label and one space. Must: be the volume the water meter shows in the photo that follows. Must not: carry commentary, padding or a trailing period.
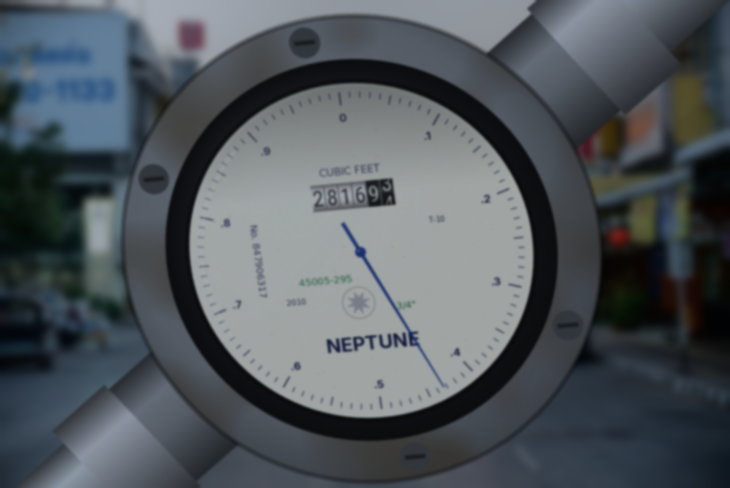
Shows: 281693.43 ft³
